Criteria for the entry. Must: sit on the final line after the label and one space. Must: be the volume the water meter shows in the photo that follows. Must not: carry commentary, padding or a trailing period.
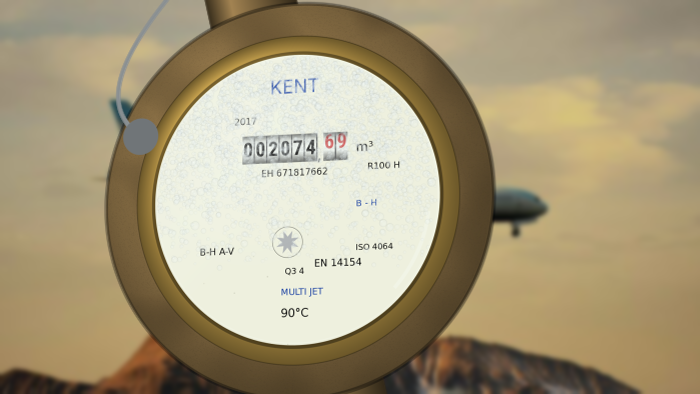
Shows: 2074.69 m³
